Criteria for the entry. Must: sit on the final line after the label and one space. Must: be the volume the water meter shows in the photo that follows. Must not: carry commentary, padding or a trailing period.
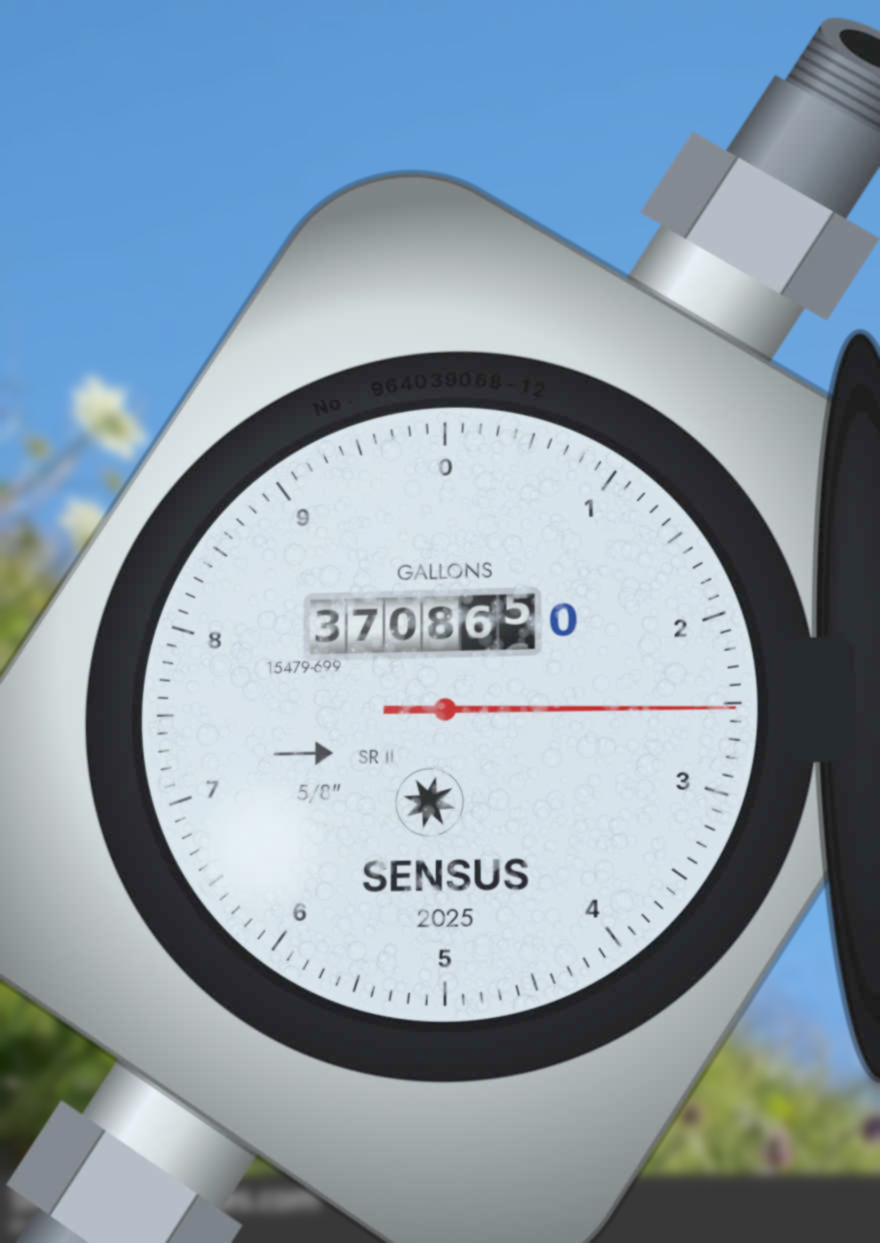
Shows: 3708652.5 gal
